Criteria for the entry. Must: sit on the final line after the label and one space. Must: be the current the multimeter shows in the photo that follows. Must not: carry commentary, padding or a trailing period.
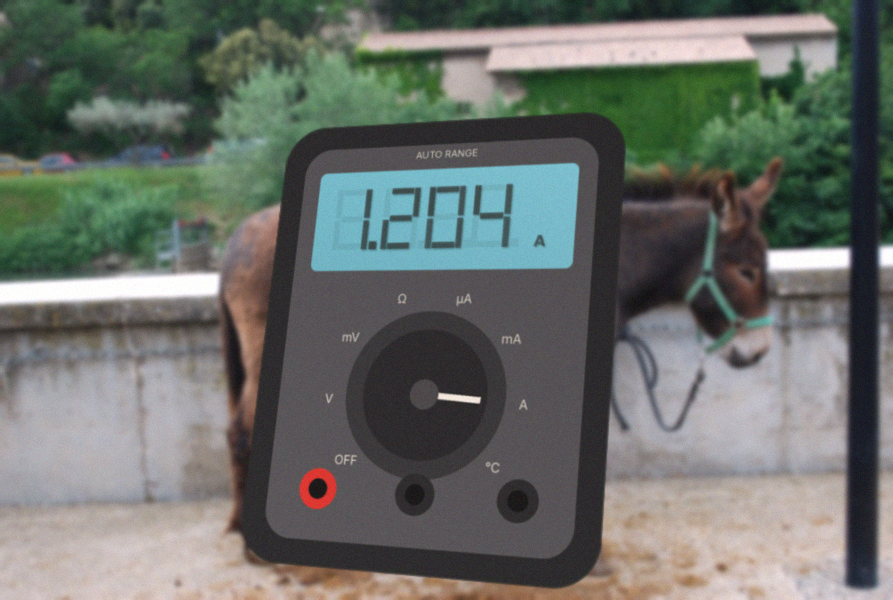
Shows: 1.204 A
